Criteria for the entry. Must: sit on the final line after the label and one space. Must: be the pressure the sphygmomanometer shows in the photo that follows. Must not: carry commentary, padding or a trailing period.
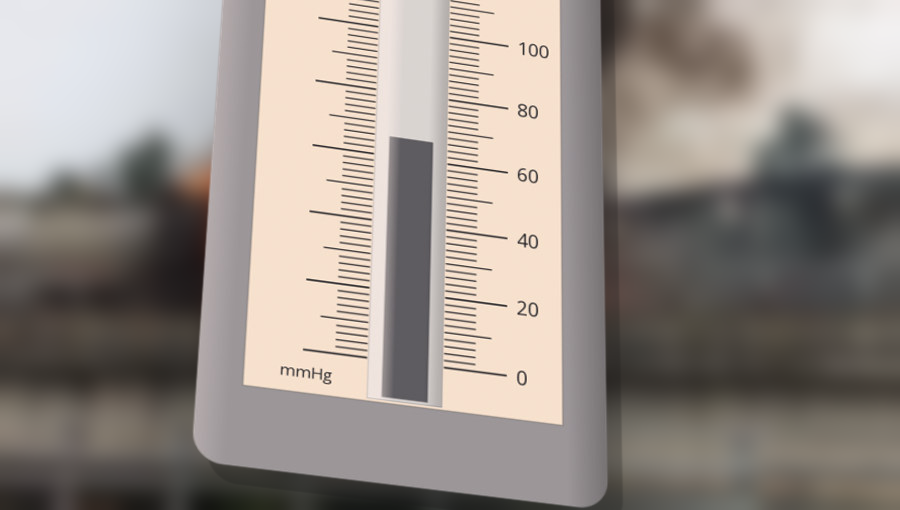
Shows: 66 mmHg
